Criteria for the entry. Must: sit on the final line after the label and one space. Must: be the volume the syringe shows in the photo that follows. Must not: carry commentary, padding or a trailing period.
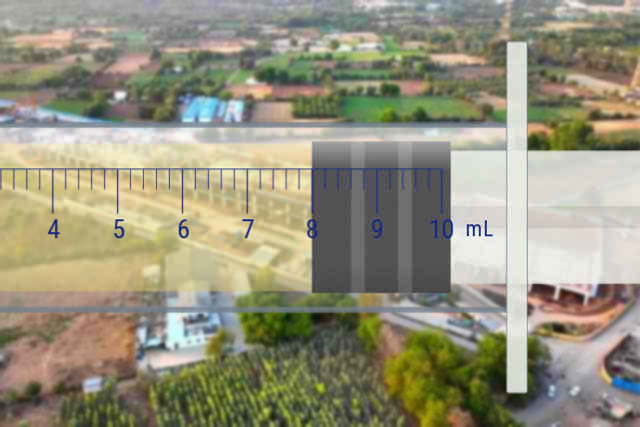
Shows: 8 mL
